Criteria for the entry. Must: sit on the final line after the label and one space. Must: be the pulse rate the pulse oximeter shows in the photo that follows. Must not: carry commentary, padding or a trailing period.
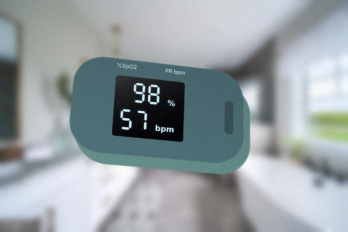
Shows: 57 bpm
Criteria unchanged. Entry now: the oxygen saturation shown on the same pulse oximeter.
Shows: 98 %
